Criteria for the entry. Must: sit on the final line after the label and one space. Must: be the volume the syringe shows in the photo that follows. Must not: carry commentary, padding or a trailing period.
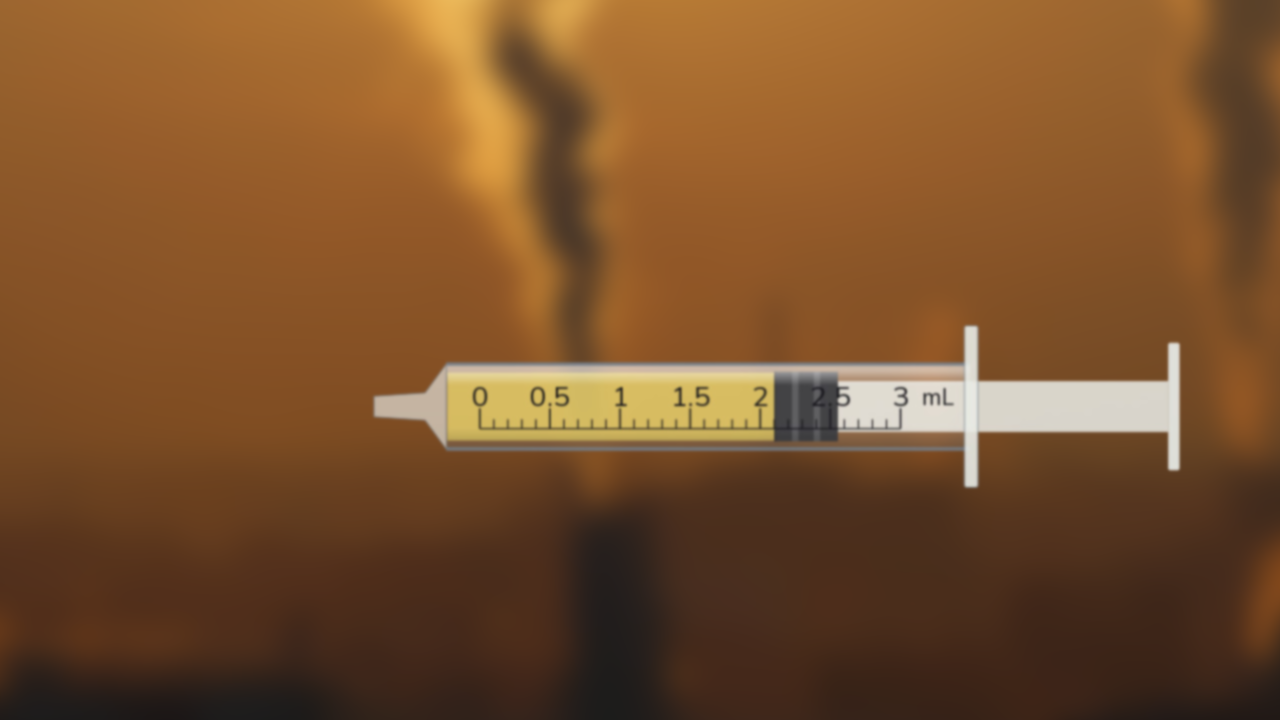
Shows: 2.1 mL
